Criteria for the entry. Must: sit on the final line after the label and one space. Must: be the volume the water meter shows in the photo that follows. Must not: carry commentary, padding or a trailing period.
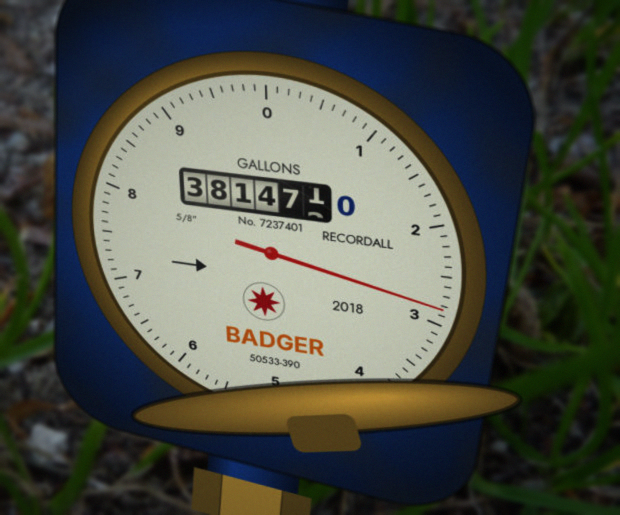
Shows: 3814712.8 gal
